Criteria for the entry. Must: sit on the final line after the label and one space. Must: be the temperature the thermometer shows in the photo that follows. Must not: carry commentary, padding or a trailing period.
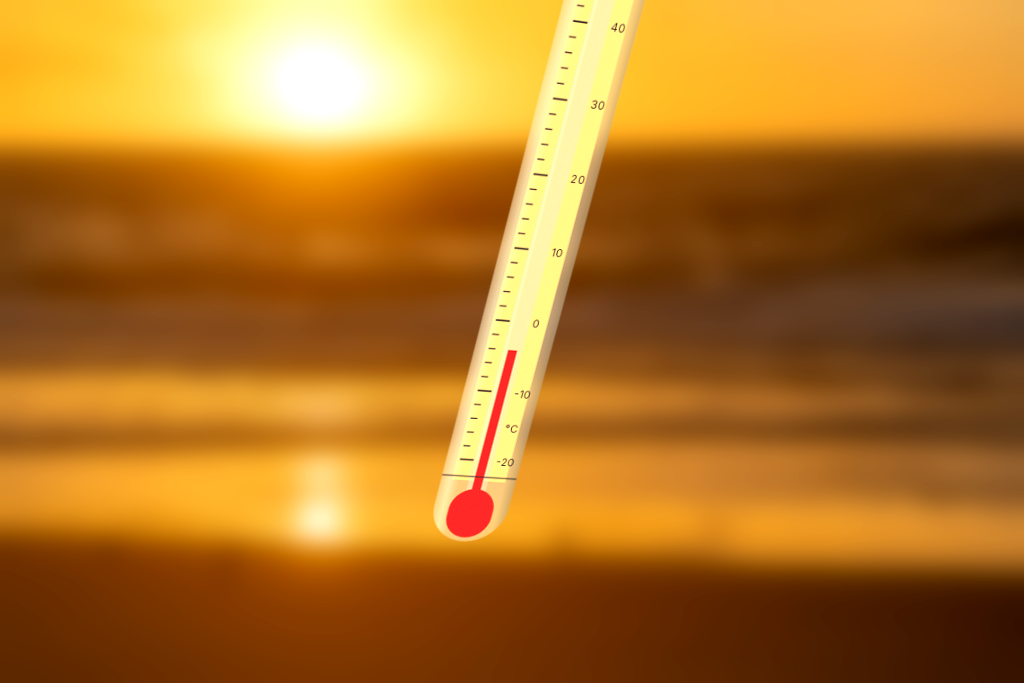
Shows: -4 °C
